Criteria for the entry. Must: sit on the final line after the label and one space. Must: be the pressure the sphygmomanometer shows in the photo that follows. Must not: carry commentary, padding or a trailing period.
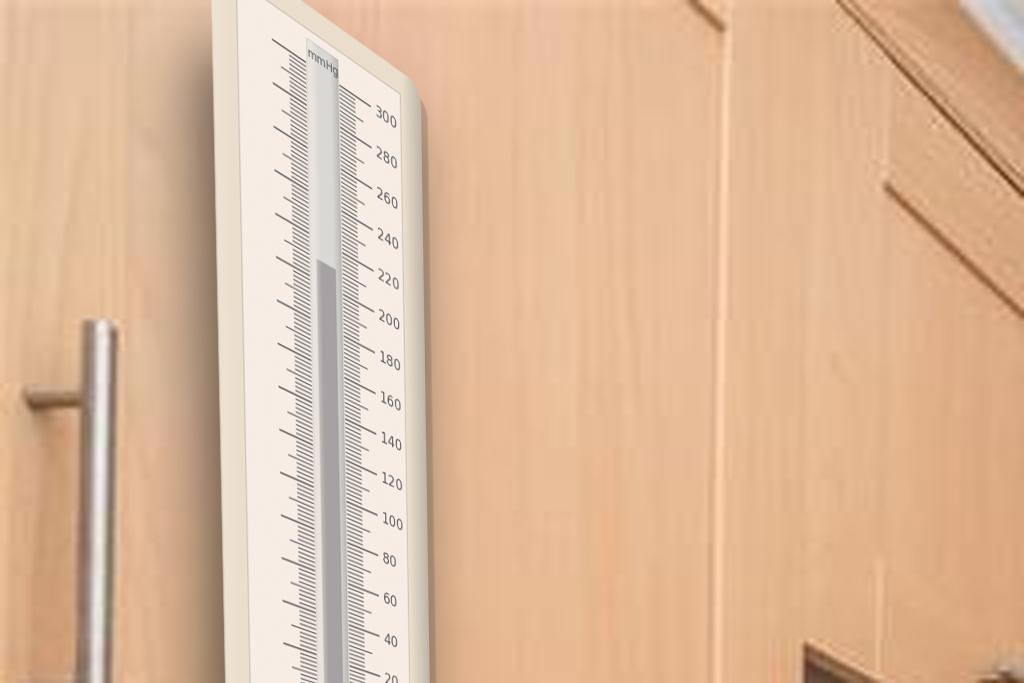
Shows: 210 mmHg
